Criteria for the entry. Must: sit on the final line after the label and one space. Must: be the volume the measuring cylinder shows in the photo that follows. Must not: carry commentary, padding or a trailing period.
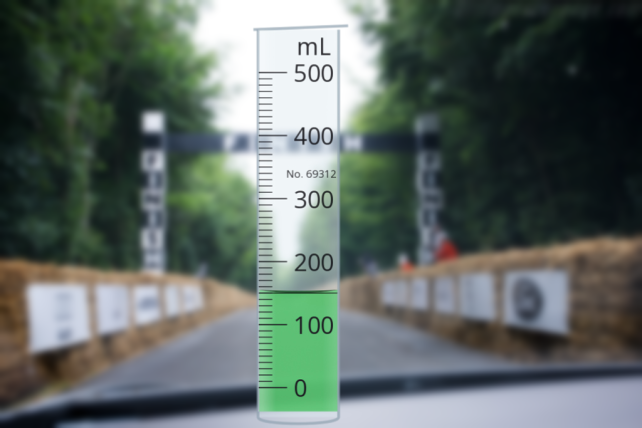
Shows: 150 mL
